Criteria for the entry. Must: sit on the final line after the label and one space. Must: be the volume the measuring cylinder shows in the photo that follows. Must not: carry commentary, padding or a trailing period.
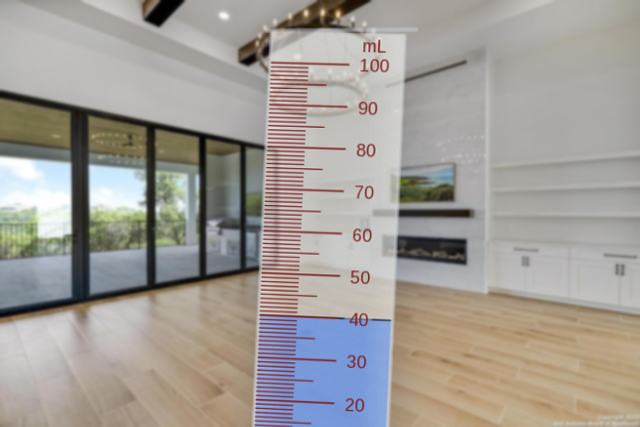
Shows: 40 mL
